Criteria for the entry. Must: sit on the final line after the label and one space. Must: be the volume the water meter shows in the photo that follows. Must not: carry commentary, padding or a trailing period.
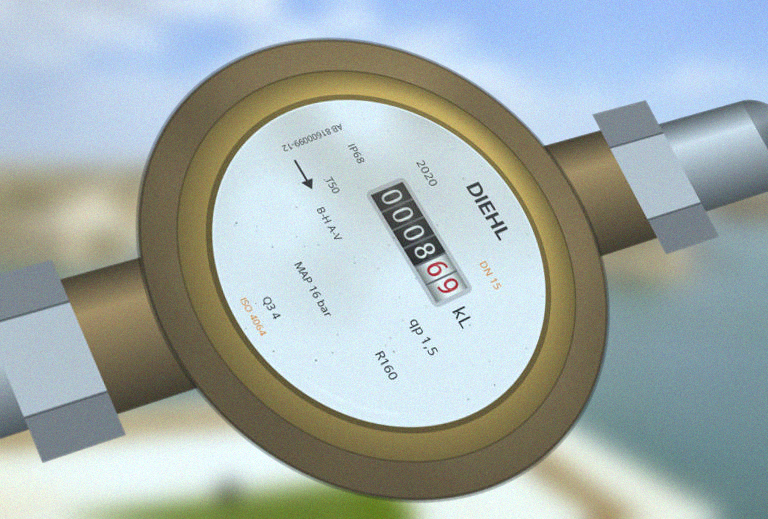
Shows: 8.69 kL
